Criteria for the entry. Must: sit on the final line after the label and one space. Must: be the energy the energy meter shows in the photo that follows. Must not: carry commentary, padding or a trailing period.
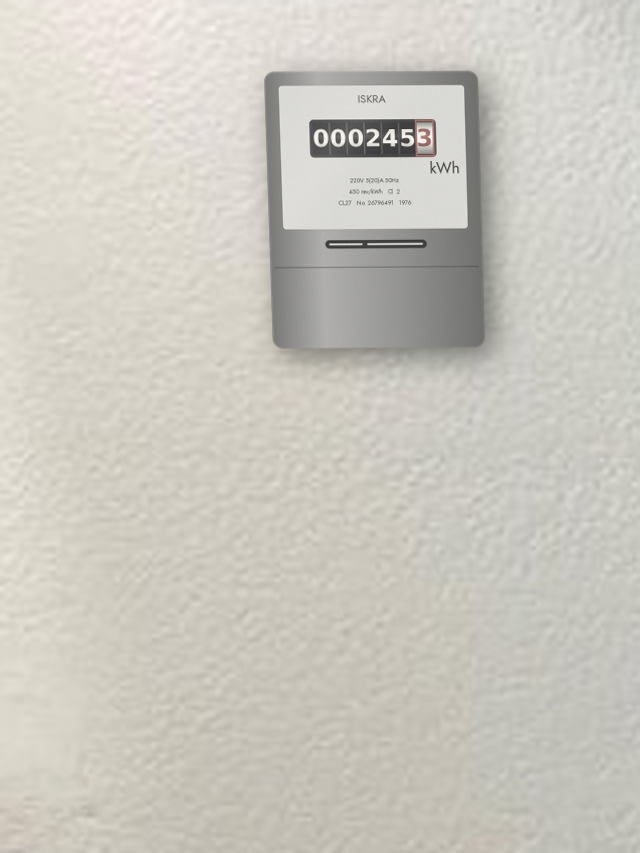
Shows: 245.3 kWh
